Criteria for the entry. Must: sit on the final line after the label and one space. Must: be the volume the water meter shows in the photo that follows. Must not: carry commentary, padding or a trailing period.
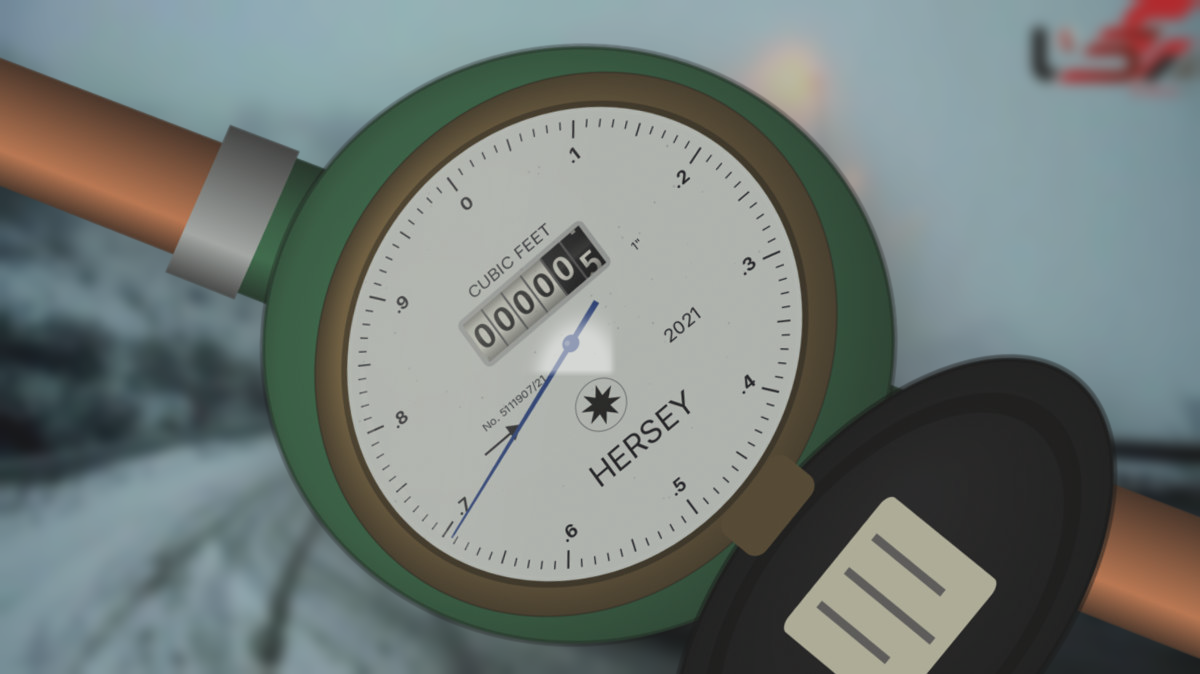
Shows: 4.69 ft³
